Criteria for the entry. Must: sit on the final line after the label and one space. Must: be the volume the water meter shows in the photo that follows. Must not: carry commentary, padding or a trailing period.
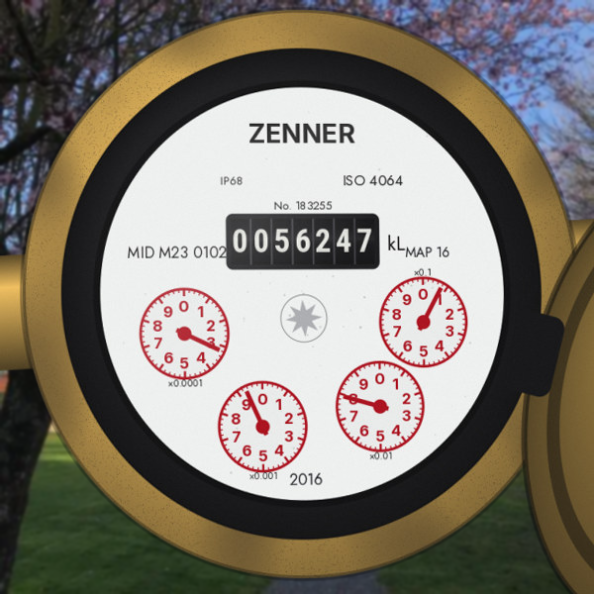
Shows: 56247.0793 kL
